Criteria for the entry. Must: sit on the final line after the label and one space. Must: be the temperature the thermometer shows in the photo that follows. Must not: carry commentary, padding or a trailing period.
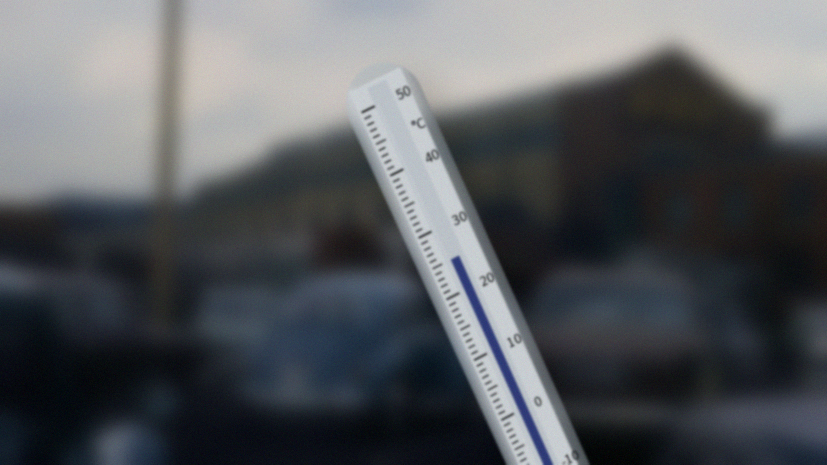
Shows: 25 °C
